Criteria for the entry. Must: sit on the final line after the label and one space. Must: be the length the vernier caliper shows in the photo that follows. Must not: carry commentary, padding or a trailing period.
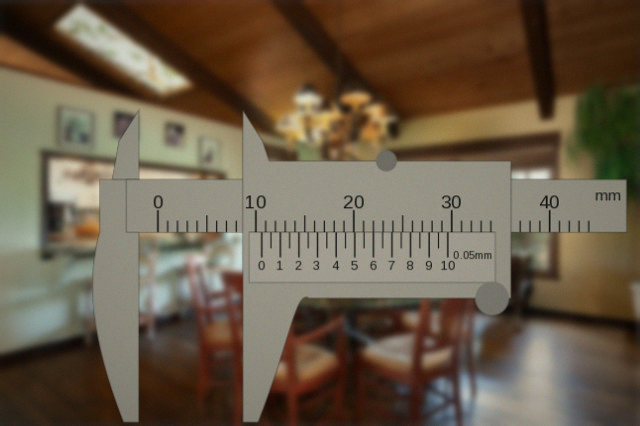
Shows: 10.6 mm
